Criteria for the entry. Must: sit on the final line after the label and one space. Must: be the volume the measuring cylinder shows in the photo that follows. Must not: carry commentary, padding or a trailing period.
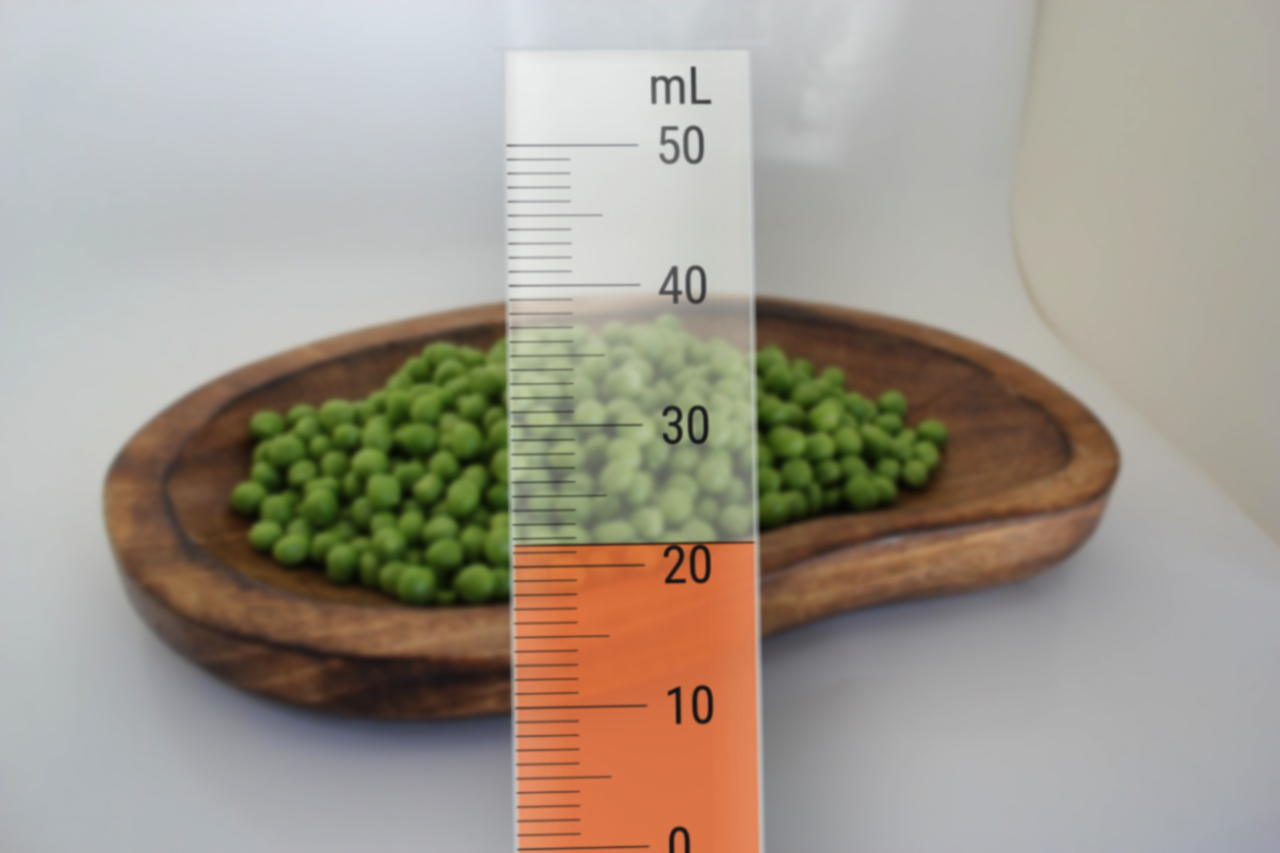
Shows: 21.5 mL
